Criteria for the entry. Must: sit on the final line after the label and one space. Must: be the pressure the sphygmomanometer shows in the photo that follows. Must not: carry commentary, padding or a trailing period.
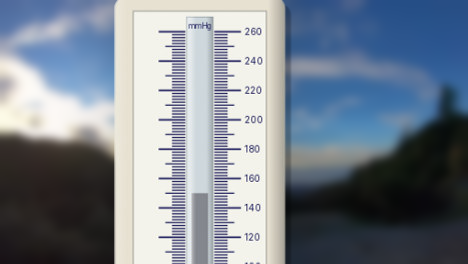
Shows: 150 mmHg
